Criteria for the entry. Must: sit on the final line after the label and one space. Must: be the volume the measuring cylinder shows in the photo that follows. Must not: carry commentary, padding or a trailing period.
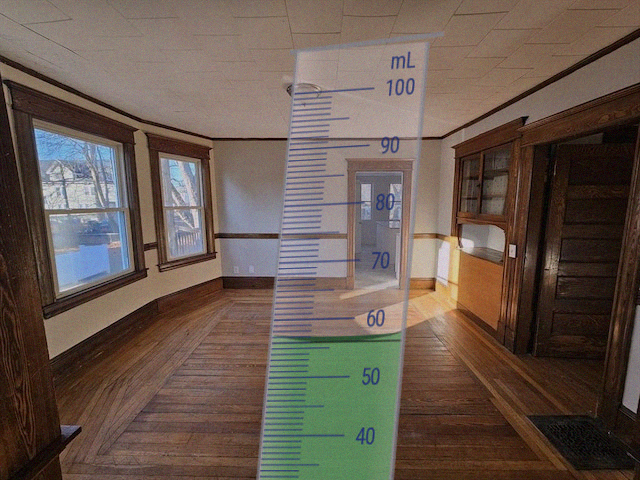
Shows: 56 mL
